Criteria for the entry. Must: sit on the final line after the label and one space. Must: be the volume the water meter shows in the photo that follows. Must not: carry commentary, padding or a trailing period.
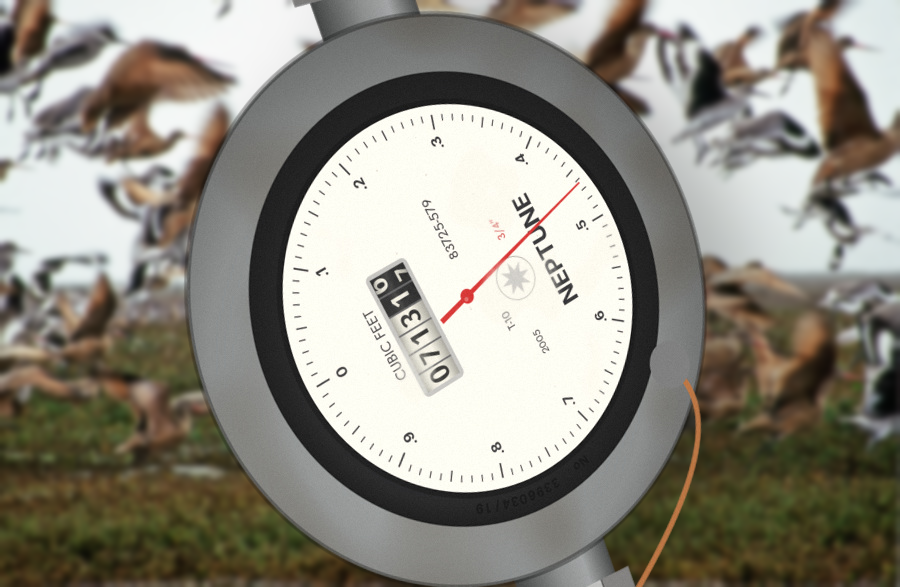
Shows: 71316.46 ft³
